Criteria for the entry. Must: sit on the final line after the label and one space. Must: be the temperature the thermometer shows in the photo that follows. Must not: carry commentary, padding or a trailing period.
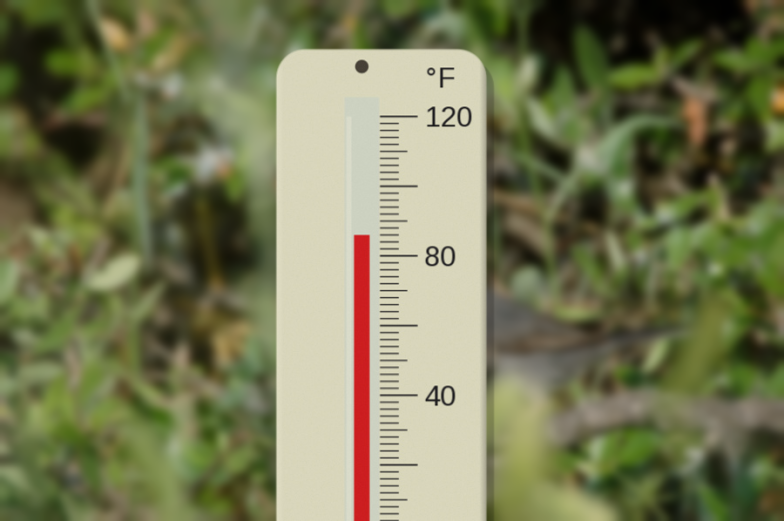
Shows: 86 °F
